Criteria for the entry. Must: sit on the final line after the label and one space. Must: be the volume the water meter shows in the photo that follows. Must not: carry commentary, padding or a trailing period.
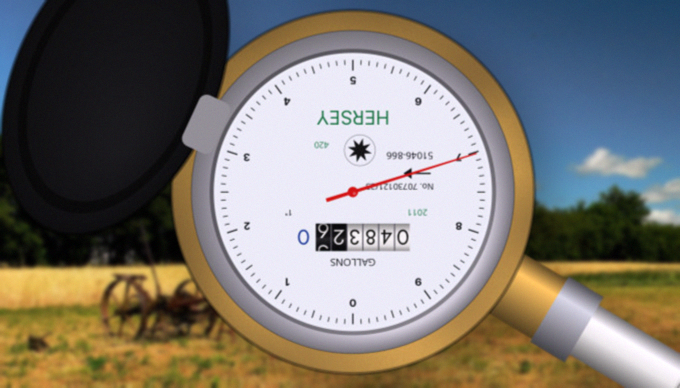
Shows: 483257.0 gal
